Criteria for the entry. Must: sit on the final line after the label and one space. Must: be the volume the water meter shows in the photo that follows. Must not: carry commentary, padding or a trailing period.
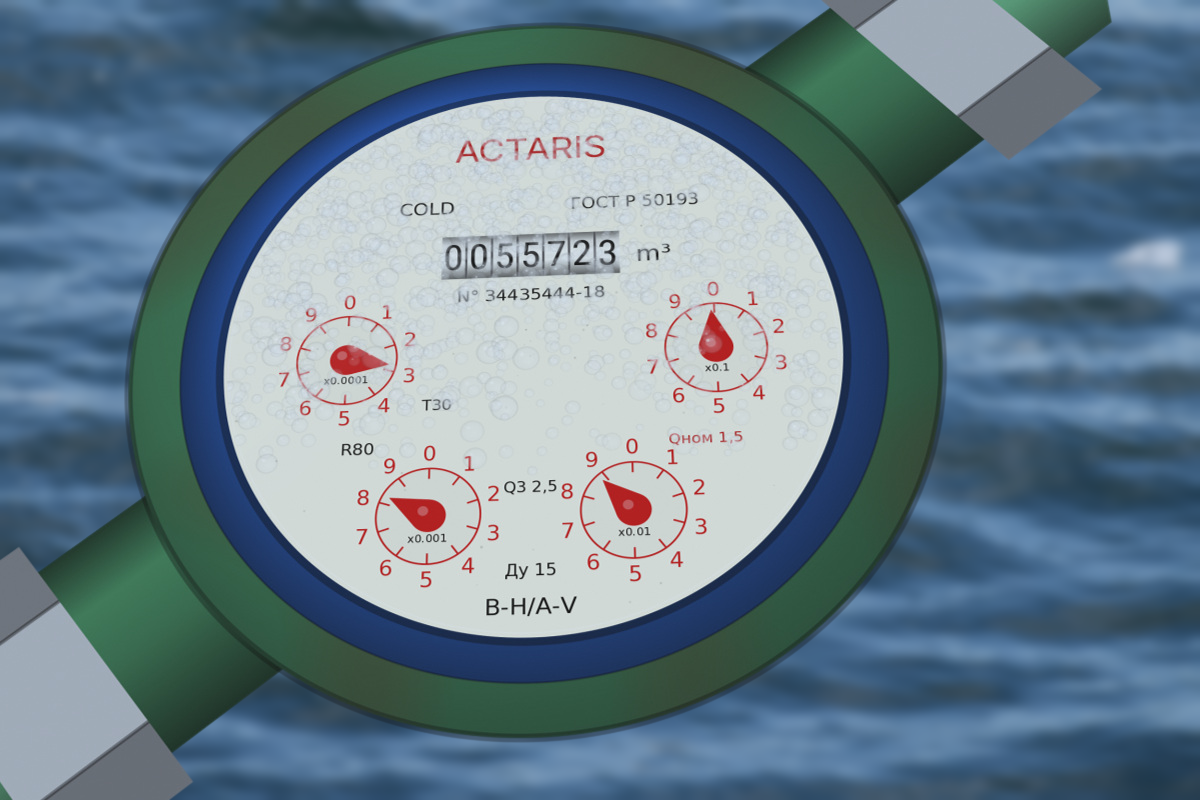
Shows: 55722.9882 m³
